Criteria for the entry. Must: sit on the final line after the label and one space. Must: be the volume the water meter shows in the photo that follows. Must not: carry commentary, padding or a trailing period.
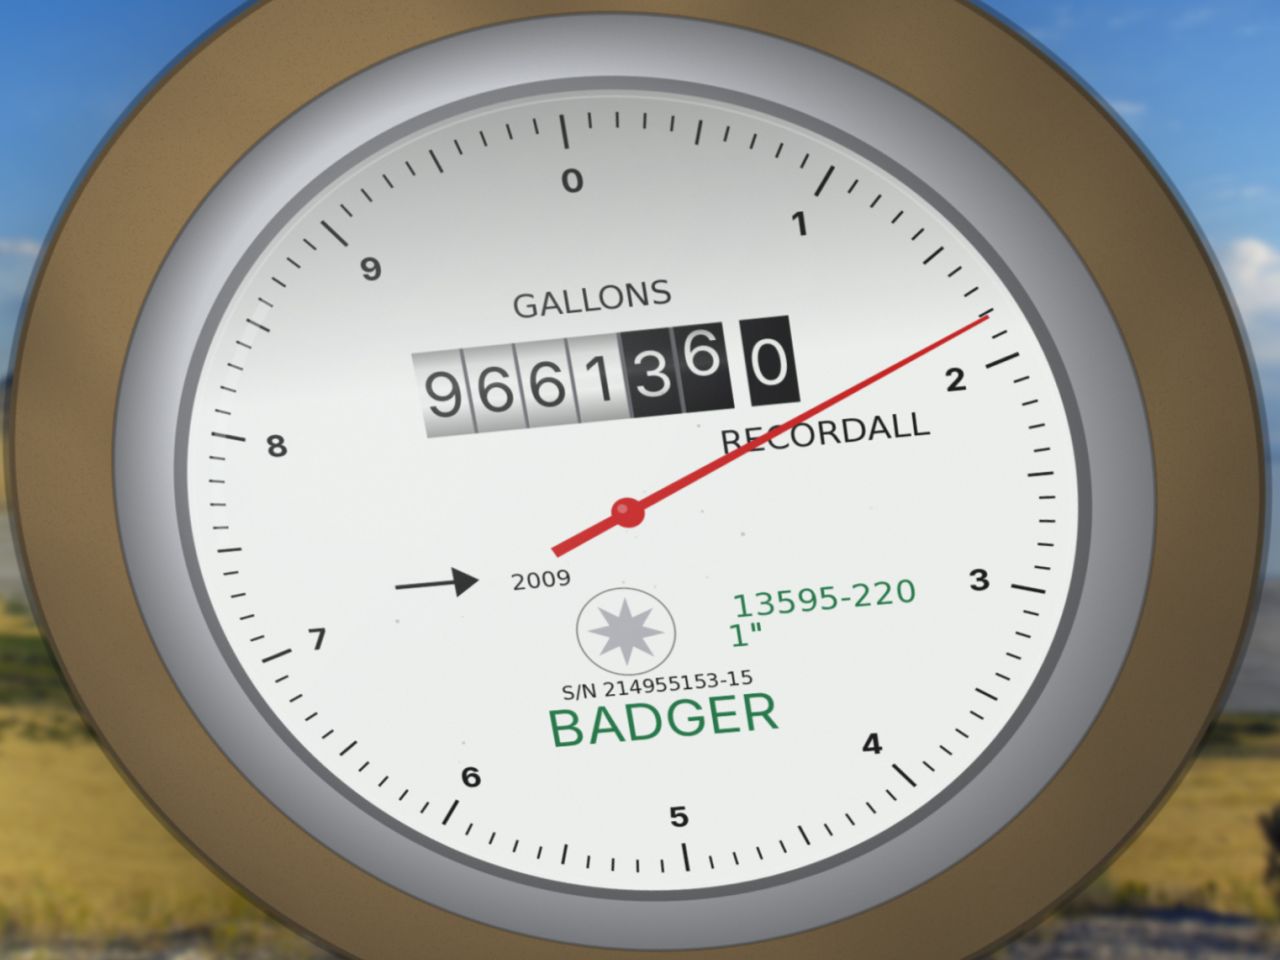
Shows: 9661361.8 gal
